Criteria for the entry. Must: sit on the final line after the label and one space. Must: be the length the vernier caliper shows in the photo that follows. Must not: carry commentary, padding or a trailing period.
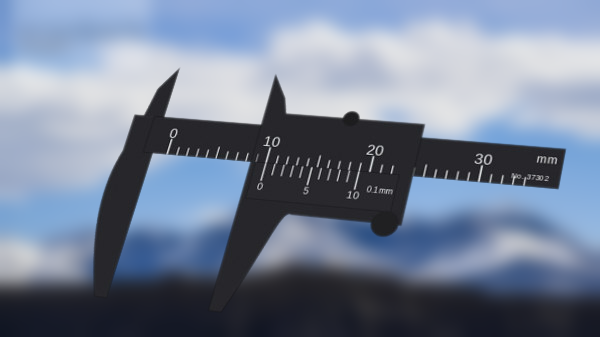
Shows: 10.0 mm
